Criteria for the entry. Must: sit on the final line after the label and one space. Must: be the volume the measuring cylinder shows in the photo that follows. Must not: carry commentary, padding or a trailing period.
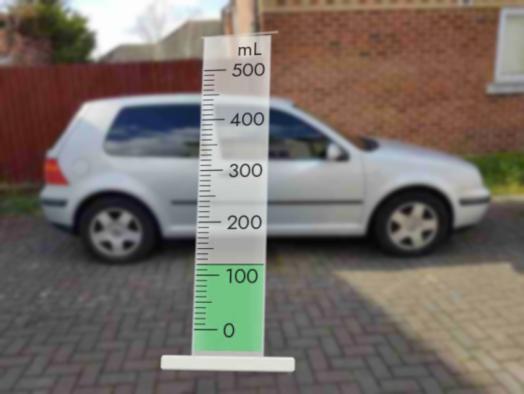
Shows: 120 mL
